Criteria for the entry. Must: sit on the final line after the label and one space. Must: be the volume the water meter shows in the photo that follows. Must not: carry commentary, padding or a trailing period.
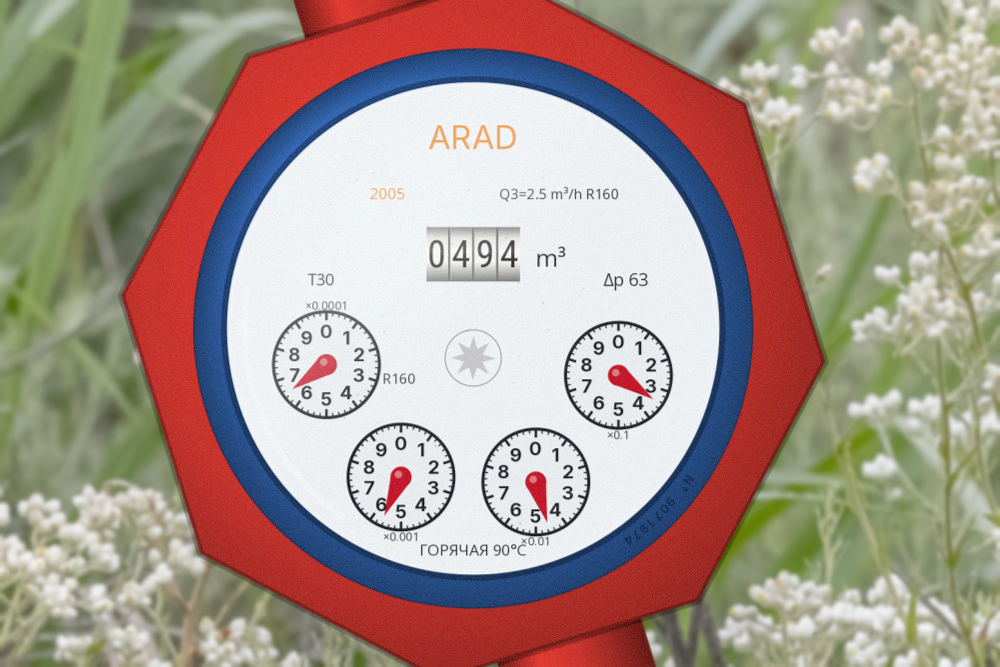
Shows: 494.3456 m³
